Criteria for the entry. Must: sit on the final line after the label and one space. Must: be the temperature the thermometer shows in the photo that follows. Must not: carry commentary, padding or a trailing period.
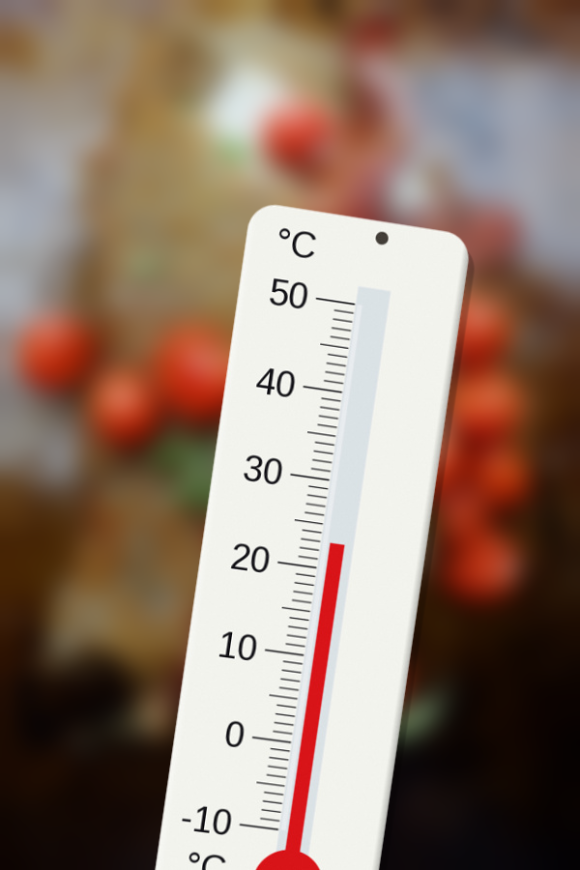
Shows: 23 °C
